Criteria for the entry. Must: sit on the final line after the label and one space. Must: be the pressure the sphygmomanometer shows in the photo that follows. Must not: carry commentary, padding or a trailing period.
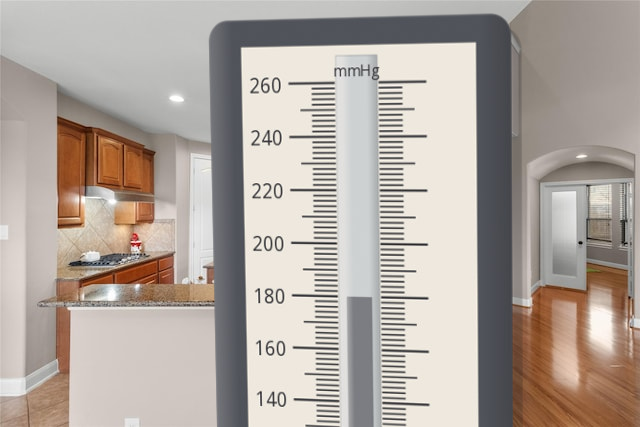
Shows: 180 mmHg
